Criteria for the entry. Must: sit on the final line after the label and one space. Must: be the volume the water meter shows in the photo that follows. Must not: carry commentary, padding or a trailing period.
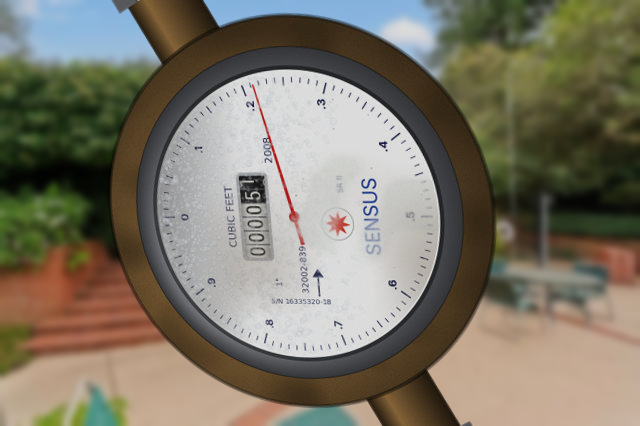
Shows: 51.21 ft³
